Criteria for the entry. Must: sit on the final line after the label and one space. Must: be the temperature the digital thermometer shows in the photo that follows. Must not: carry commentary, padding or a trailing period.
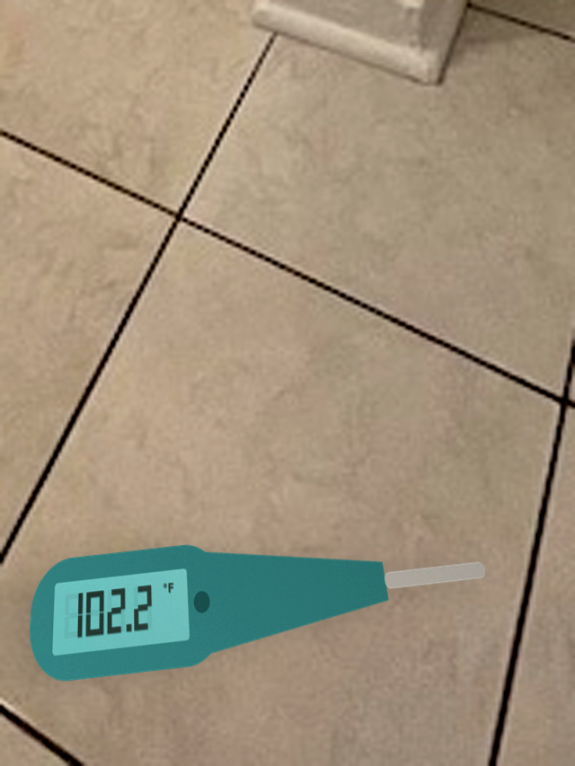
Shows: 102.2 °F
